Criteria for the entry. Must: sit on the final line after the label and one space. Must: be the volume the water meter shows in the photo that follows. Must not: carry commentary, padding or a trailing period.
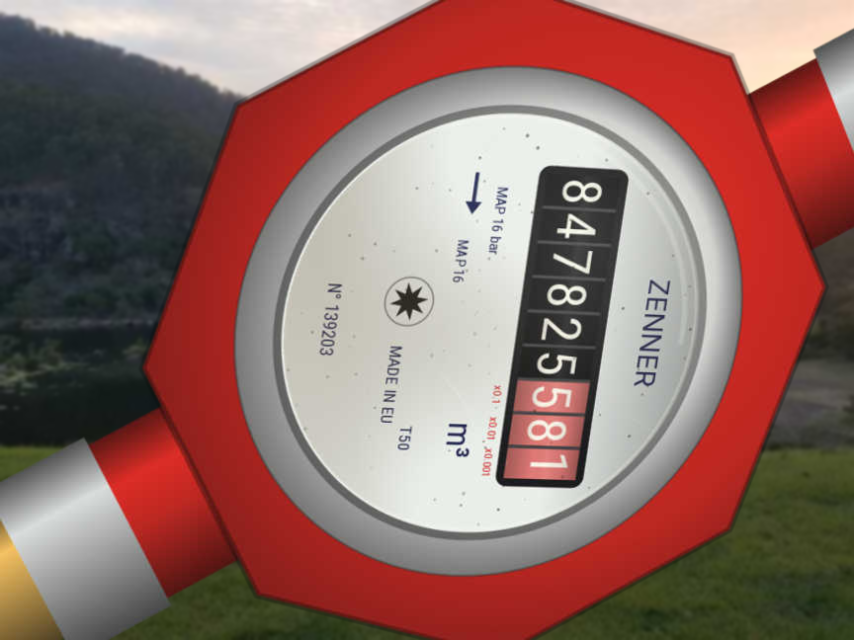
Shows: 847825.581 m³
